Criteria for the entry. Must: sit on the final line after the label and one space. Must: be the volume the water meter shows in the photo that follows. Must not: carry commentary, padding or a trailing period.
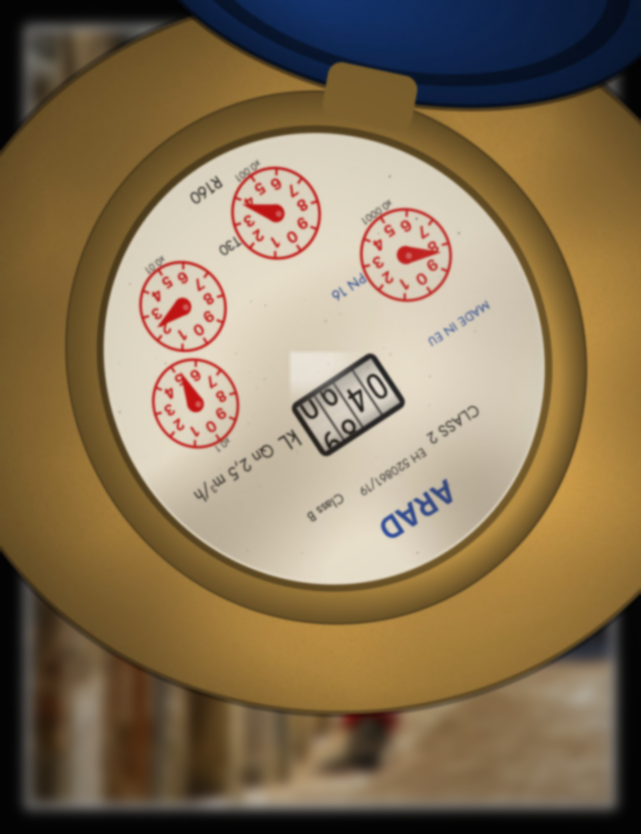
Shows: 489.5238 kL
